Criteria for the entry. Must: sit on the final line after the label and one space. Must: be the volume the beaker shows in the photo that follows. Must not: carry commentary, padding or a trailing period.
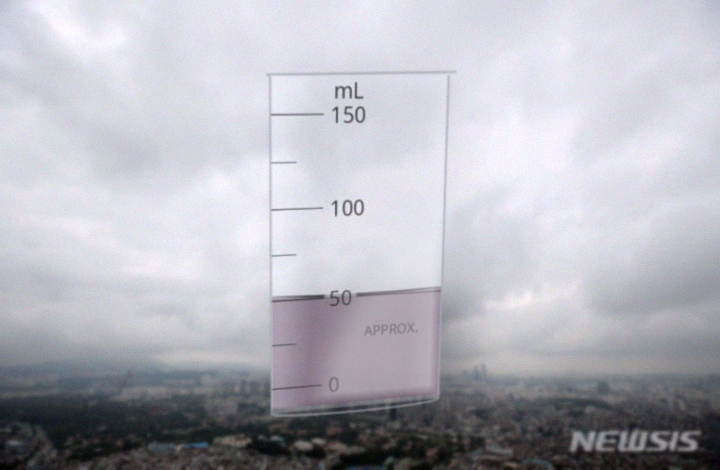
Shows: 50 mL
